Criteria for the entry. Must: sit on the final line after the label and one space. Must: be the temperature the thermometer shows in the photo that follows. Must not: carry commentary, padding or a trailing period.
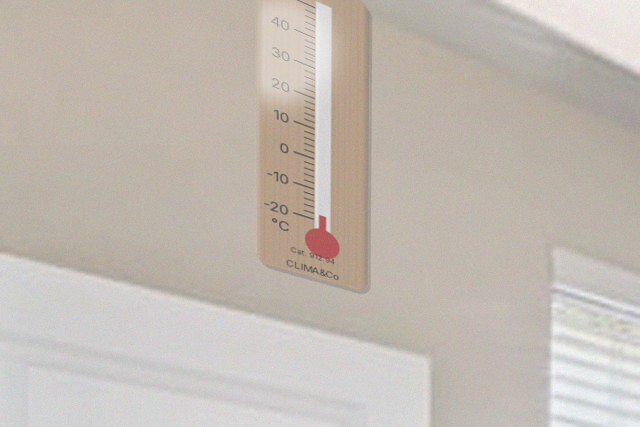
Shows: -18 °C
